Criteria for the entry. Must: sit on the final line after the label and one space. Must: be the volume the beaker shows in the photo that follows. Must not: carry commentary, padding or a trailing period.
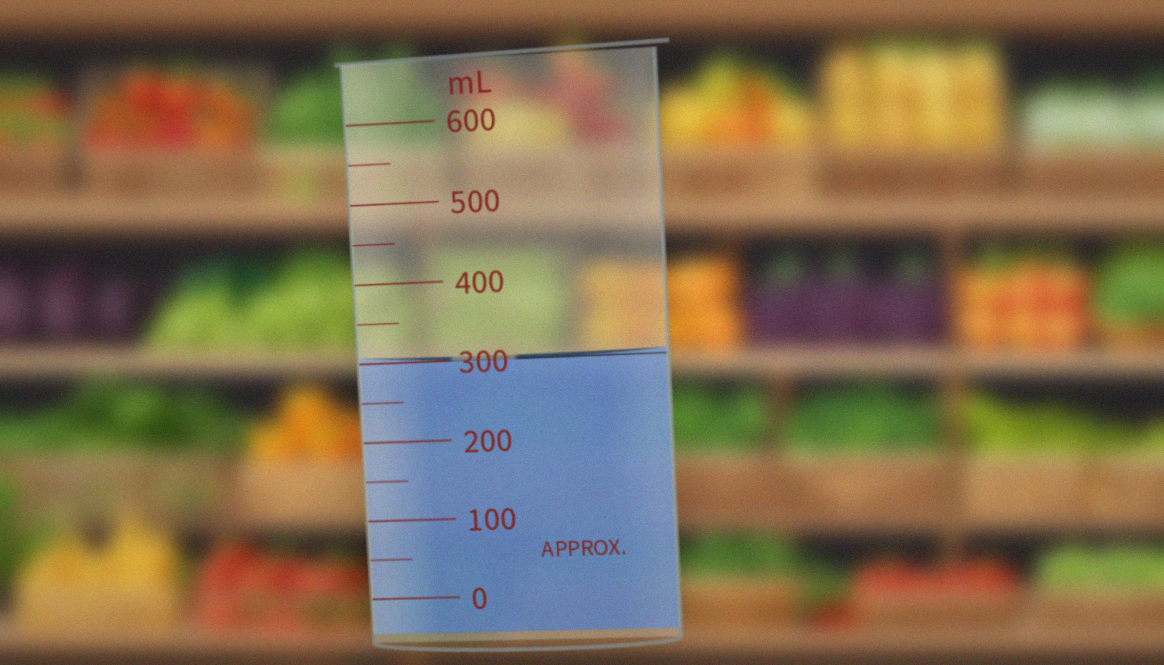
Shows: 300 mL
